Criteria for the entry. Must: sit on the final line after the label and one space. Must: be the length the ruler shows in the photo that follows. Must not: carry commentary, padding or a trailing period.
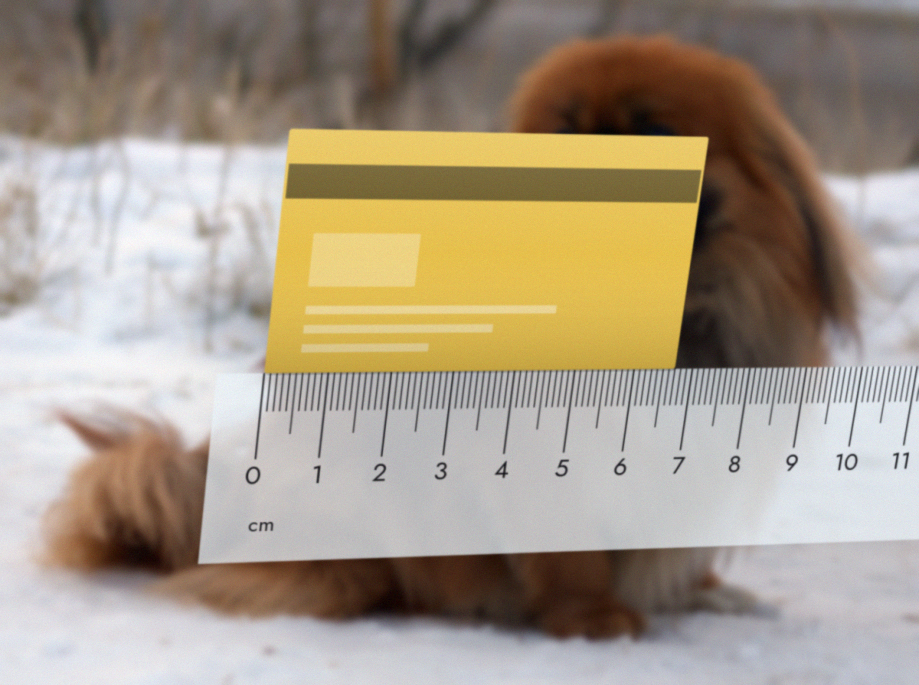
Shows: 6.7 cm
